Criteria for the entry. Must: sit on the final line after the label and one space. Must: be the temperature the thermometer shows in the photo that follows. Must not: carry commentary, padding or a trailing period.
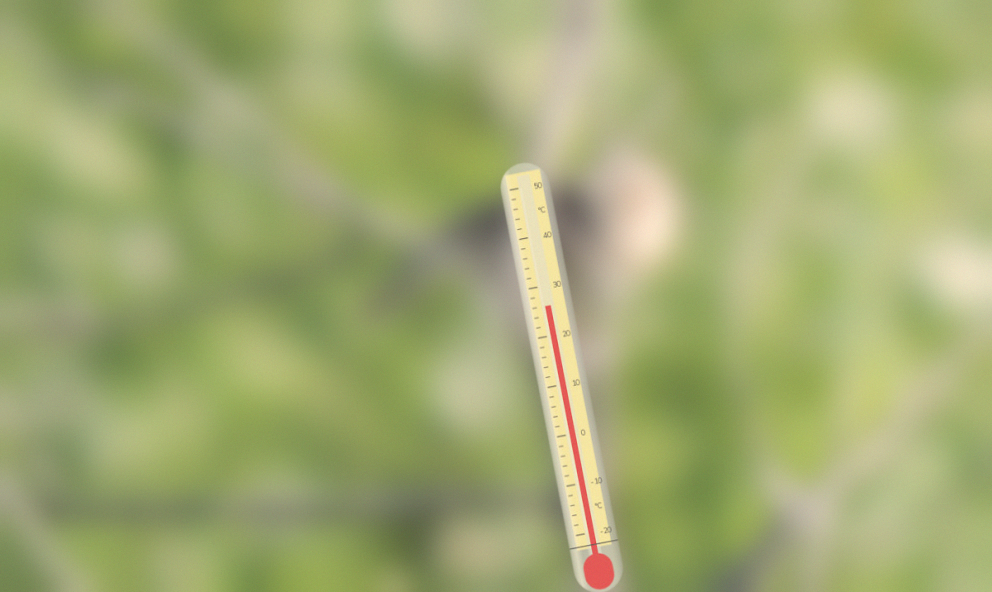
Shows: 26 °C
